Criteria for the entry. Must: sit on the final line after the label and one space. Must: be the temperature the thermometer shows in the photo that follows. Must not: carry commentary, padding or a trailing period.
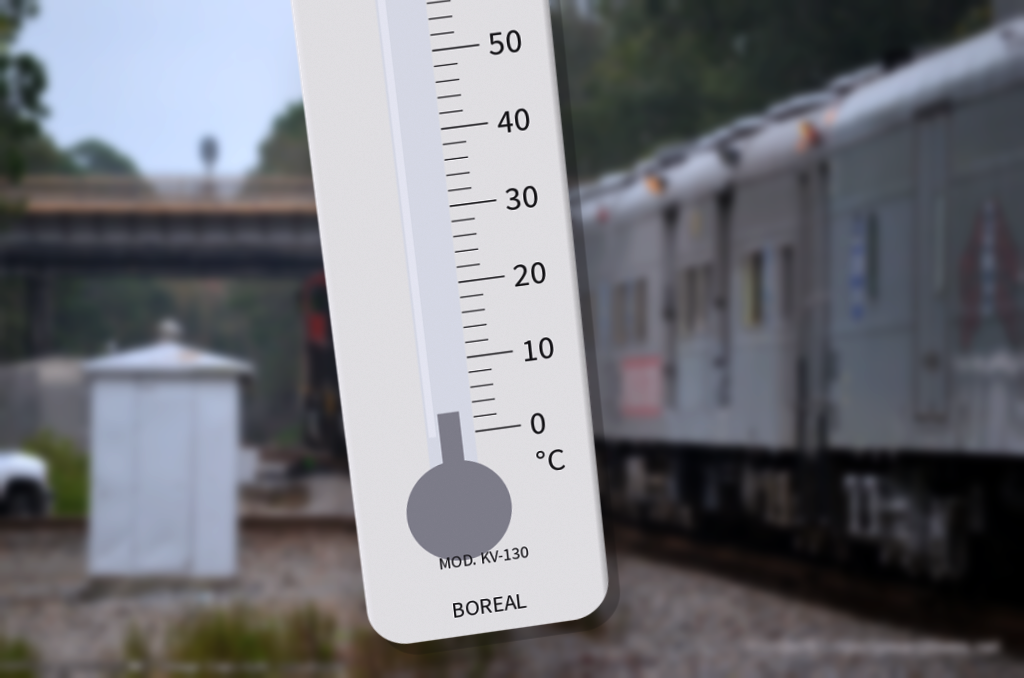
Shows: 3 °C
